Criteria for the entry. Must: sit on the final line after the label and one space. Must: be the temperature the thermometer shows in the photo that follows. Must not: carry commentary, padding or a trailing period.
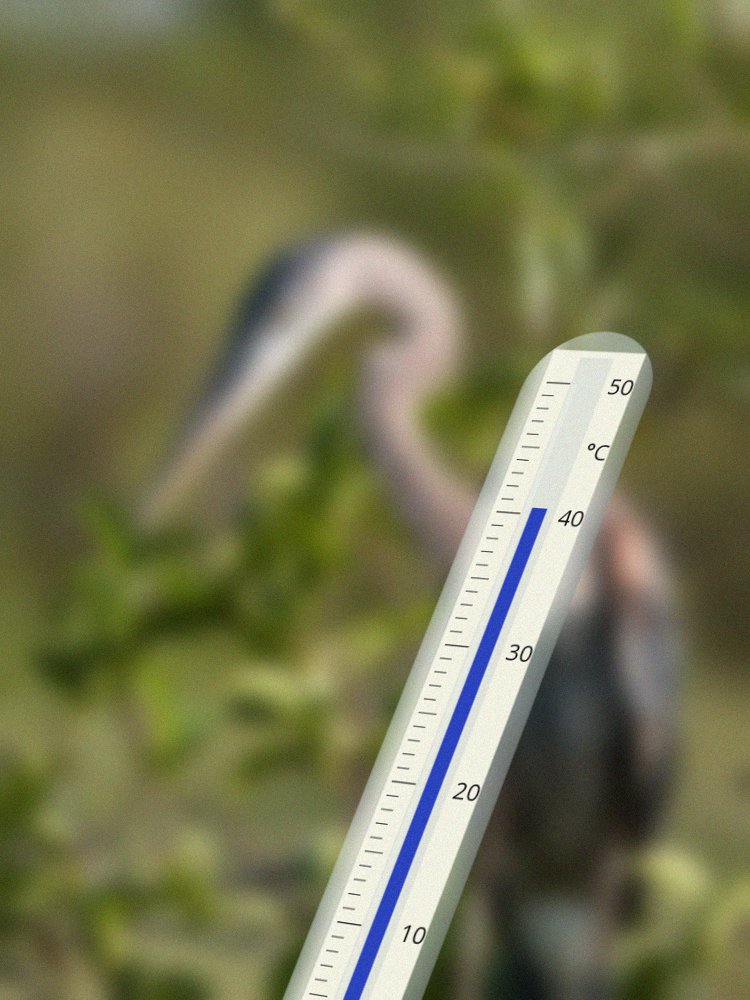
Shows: 40.5 °C
